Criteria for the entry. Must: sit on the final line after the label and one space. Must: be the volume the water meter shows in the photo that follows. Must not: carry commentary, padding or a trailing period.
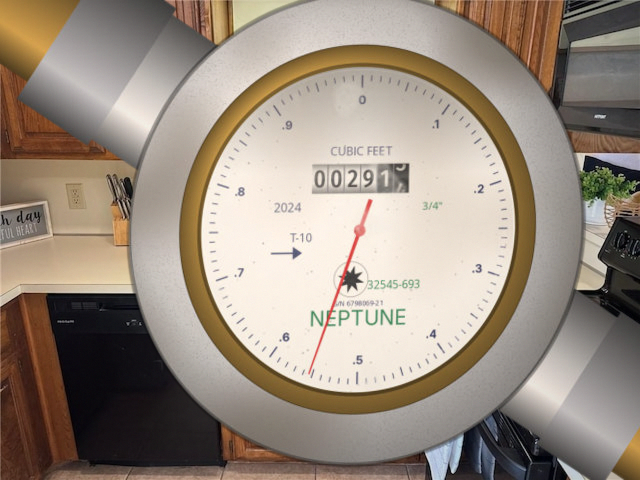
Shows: 2913.55 ft³
